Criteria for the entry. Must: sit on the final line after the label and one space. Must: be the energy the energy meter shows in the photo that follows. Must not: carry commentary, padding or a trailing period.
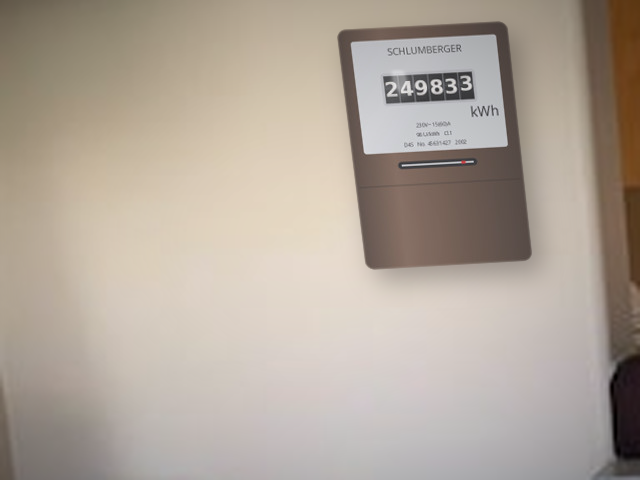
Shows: 249833 kWh
